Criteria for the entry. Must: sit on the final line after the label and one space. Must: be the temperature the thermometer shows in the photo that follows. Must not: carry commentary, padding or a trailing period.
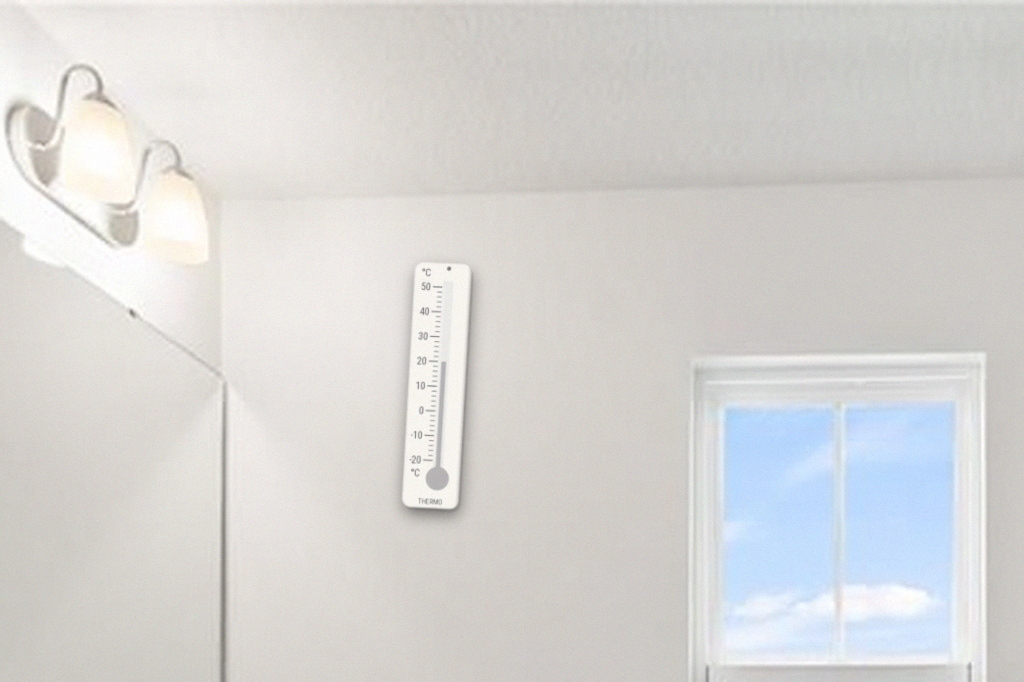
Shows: 20 °C
